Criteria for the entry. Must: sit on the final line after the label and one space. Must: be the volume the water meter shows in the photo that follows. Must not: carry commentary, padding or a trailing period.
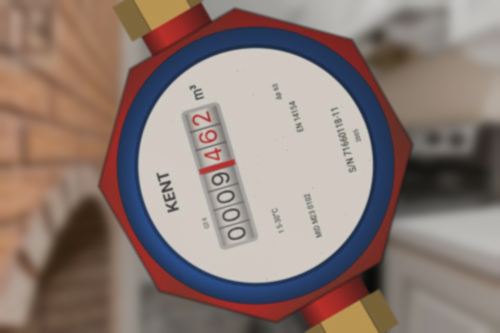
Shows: 9.462 m³
